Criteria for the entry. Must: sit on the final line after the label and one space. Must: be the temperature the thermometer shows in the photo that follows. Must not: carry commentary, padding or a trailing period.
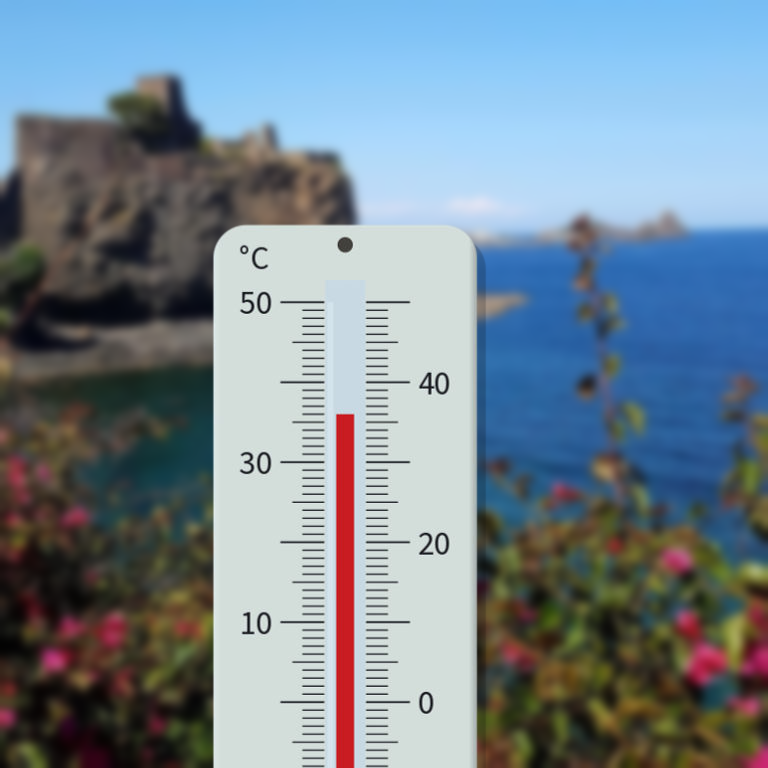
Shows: 36 °C
